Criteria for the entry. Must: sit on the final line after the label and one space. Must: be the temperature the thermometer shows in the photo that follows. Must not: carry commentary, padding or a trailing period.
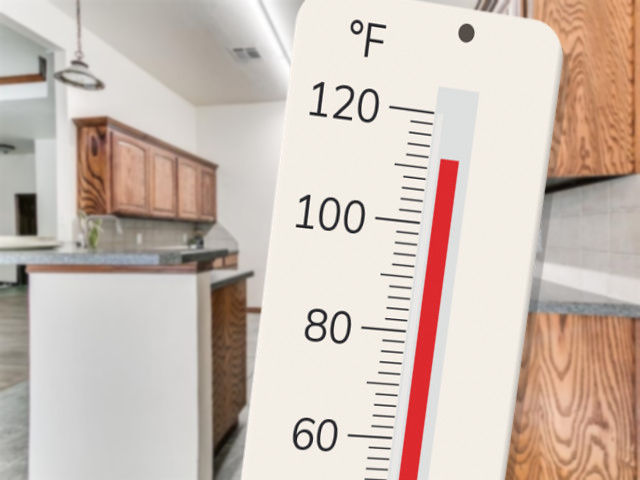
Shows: 112 °F
